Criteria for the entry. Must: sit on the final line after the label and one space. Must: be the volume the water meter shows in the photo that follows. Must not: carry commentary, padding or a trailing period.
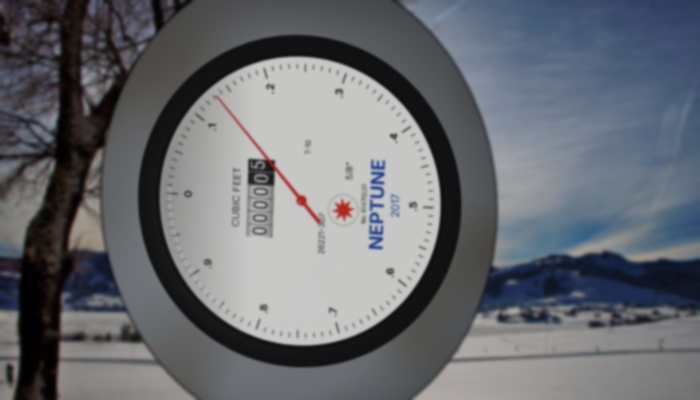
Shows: 5.13 ft³
